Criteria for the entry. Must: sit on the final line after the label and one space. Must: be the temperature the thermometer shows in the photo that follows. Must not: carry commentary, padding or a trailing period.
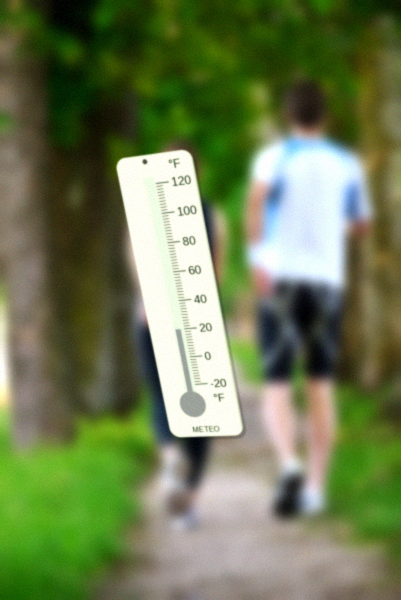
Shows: 20 °F
